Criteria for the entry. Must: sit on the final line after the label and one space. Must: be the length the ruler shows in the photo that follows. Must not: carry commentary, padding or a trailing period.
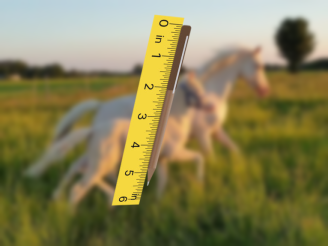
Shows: 5.5 in
